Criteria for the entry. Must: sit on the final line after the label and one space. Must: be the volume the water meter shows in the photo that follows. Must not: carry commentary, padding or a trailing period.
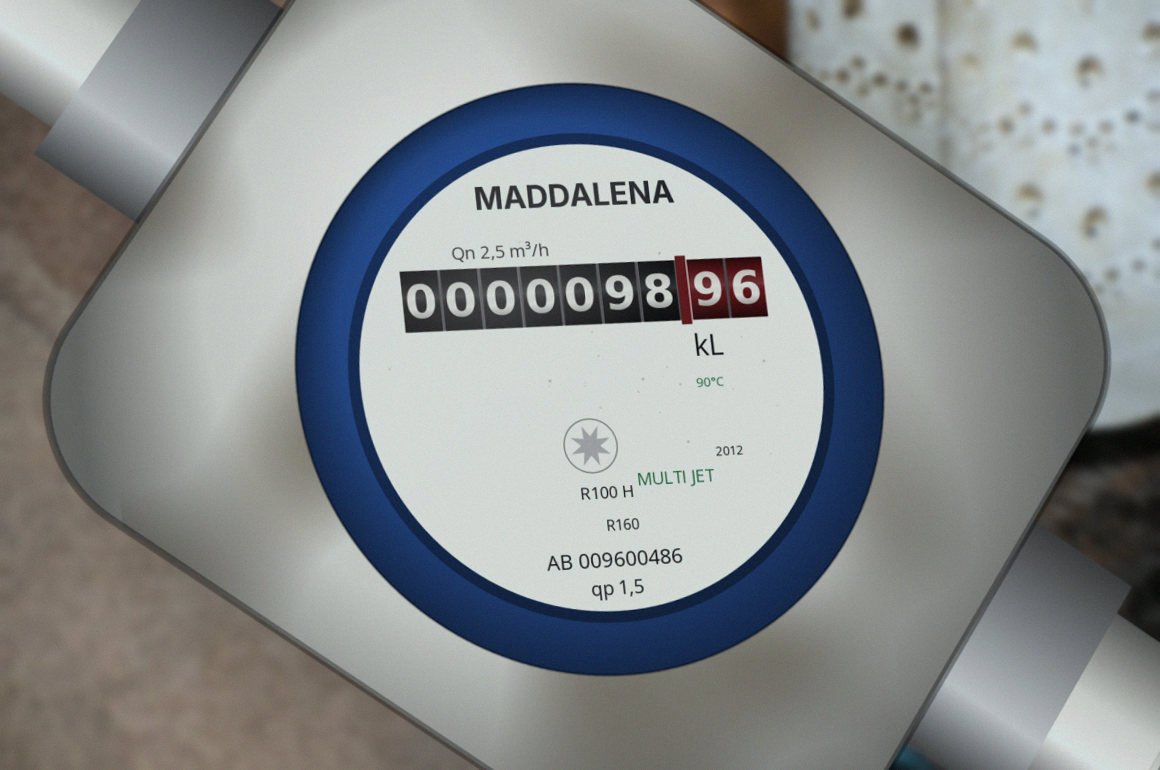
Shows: 98.96 kL
